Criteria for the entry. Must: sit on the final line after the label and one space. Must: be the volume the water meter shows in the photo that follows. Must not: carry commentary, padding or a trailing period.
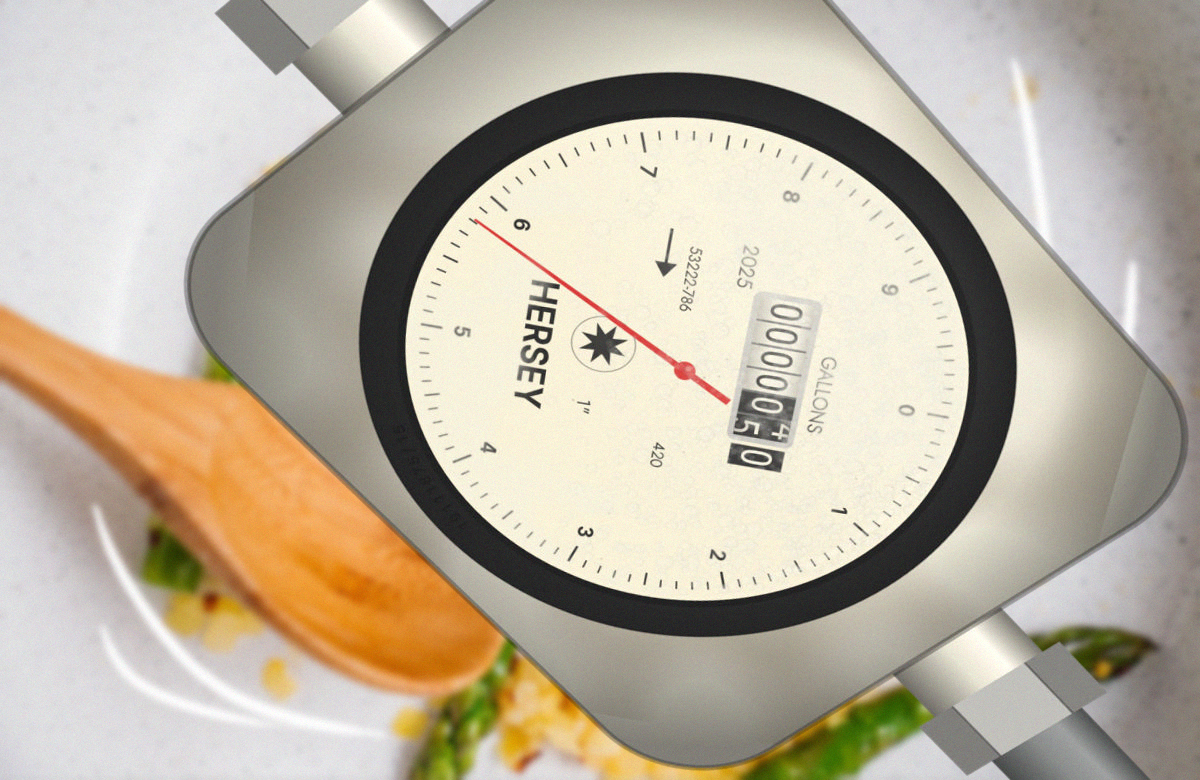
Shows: 45.8 gal
